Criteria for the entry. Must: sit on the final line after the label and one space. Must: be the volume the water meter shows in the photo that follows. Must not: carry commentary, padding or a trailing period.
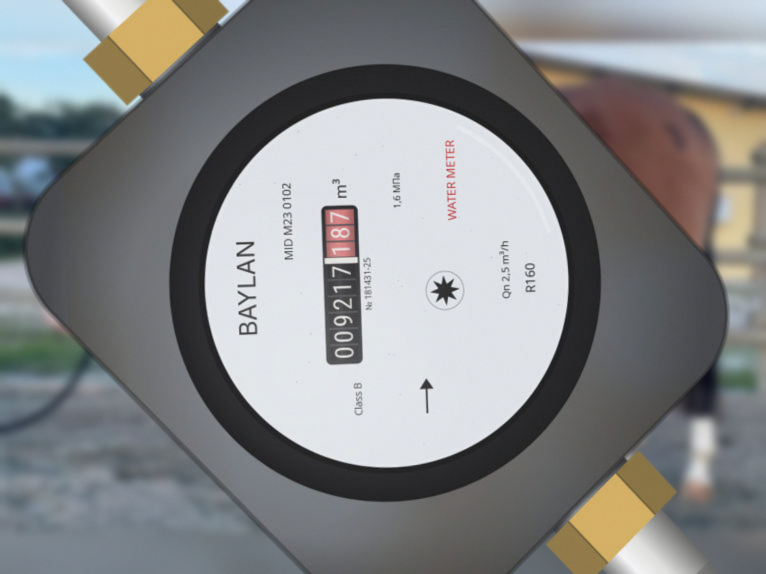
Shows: 9217.187 m³
